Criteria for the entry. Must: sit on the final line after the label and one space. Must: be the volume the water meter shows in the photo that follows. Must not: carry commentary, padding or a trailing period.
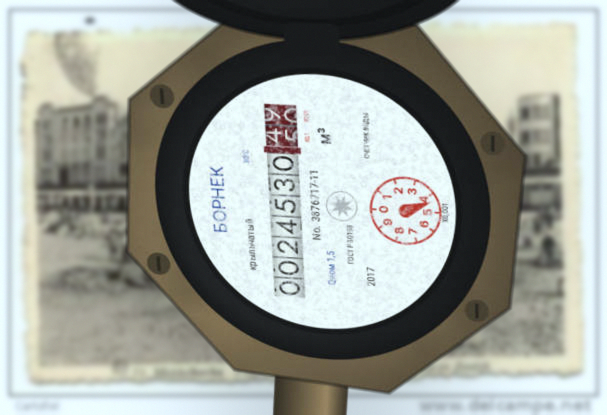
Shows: 24530.494 m³
